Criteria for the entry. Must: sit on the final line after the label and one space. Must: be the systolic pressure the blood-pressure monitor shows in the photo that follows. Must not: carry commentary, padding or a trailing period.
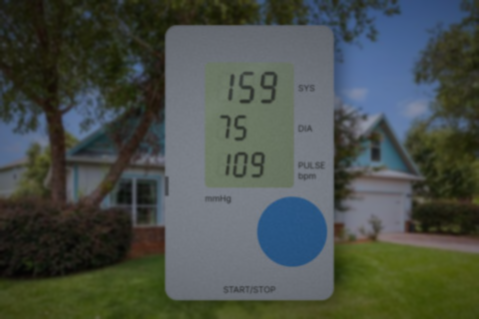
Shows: 159 mmHg
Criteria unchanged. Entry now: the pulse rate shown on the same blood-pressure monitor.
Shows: 109 bpm
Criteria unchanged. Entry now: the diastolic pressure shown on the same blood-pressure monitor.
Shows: 75 mmHg
